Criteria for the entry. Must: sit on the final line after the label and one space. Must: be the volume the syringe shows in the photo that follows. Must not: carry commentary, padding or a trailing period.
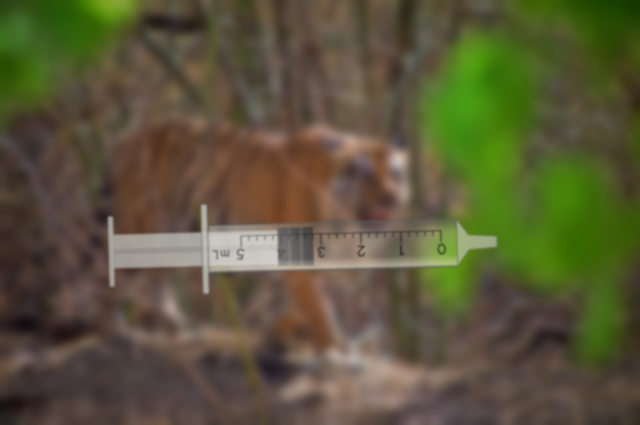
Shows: 3.2 mL
